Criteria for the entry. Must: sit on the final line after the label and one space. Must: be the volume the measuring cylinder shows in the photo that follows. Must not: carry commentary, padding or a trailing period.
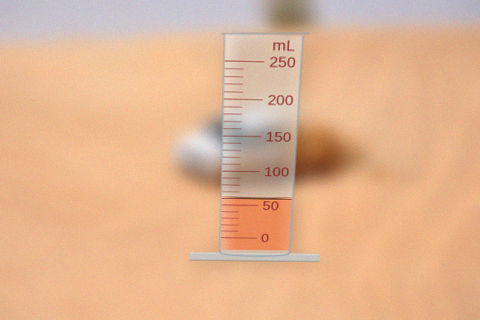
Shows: 60 mL
